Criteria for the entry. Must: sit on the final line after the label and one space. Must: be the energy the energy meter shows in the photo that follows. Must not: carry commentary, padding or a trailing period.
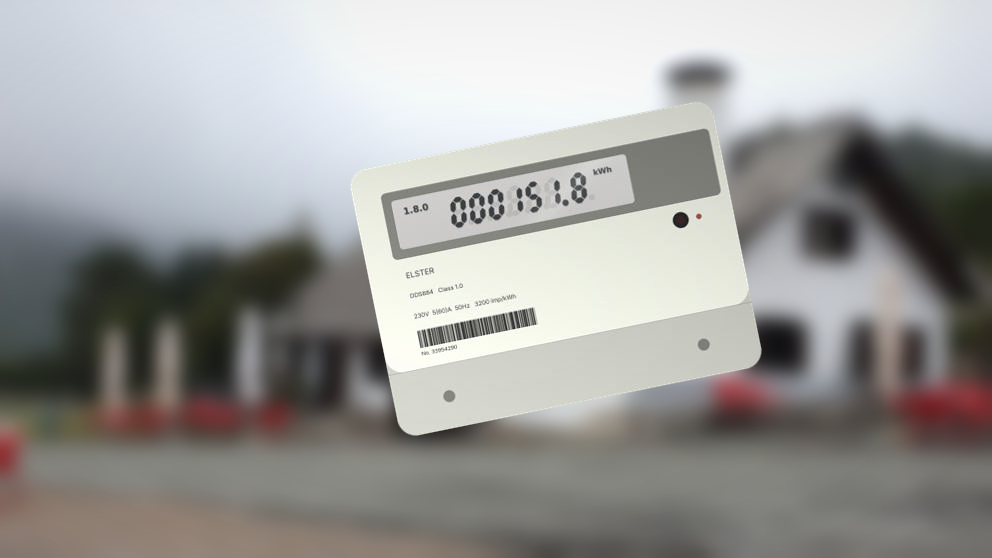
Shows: 151.8 kWh
